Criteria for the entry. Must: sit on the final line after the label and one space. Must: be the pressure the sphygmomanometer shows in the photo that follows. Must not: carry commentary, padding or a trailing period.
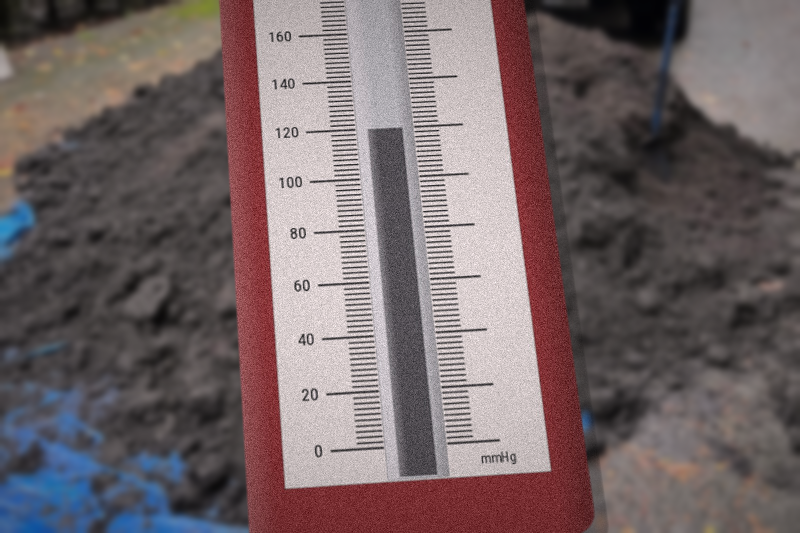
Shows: 120 mmHg
